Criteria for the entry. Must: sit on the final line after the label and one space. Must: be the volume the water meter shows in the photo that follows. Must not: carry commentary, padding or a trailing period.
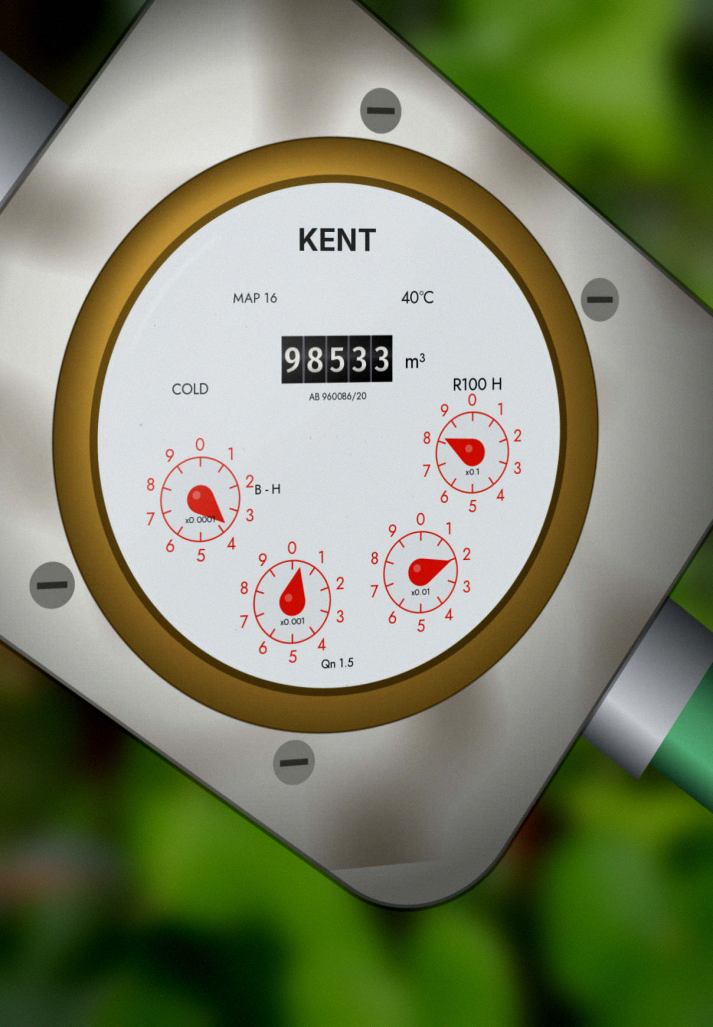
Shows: 98533.8203 m³
